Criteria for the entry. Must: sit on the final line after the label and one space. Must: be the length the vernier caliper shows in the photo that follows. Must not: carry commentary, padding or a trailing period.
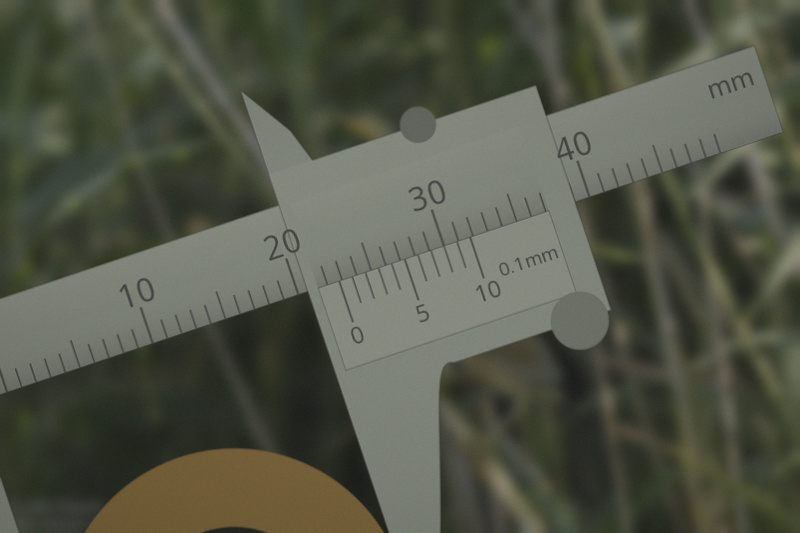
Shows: 22.8 mm
